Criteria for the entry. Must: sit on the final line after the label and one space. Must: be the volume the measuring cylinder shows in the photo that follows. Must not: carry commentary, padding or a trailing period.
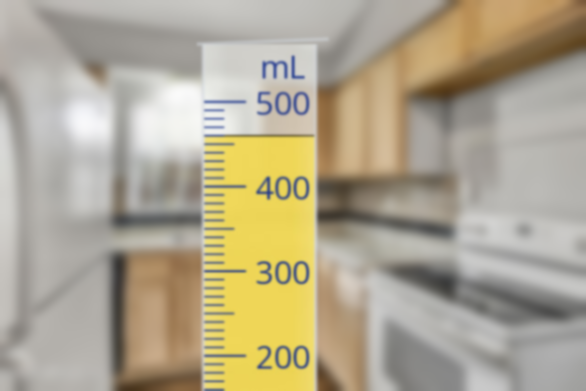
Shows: 460 mL
